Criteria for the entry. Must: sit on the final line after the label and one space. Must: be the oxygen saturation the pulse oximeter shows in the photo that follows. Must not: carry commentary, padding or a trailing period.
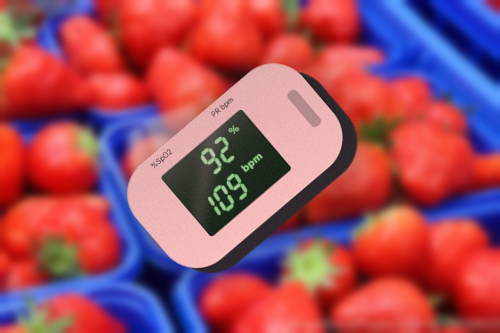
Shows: 92 %
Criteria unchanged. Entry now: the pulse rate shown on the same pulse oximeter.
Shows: 109 bpm
